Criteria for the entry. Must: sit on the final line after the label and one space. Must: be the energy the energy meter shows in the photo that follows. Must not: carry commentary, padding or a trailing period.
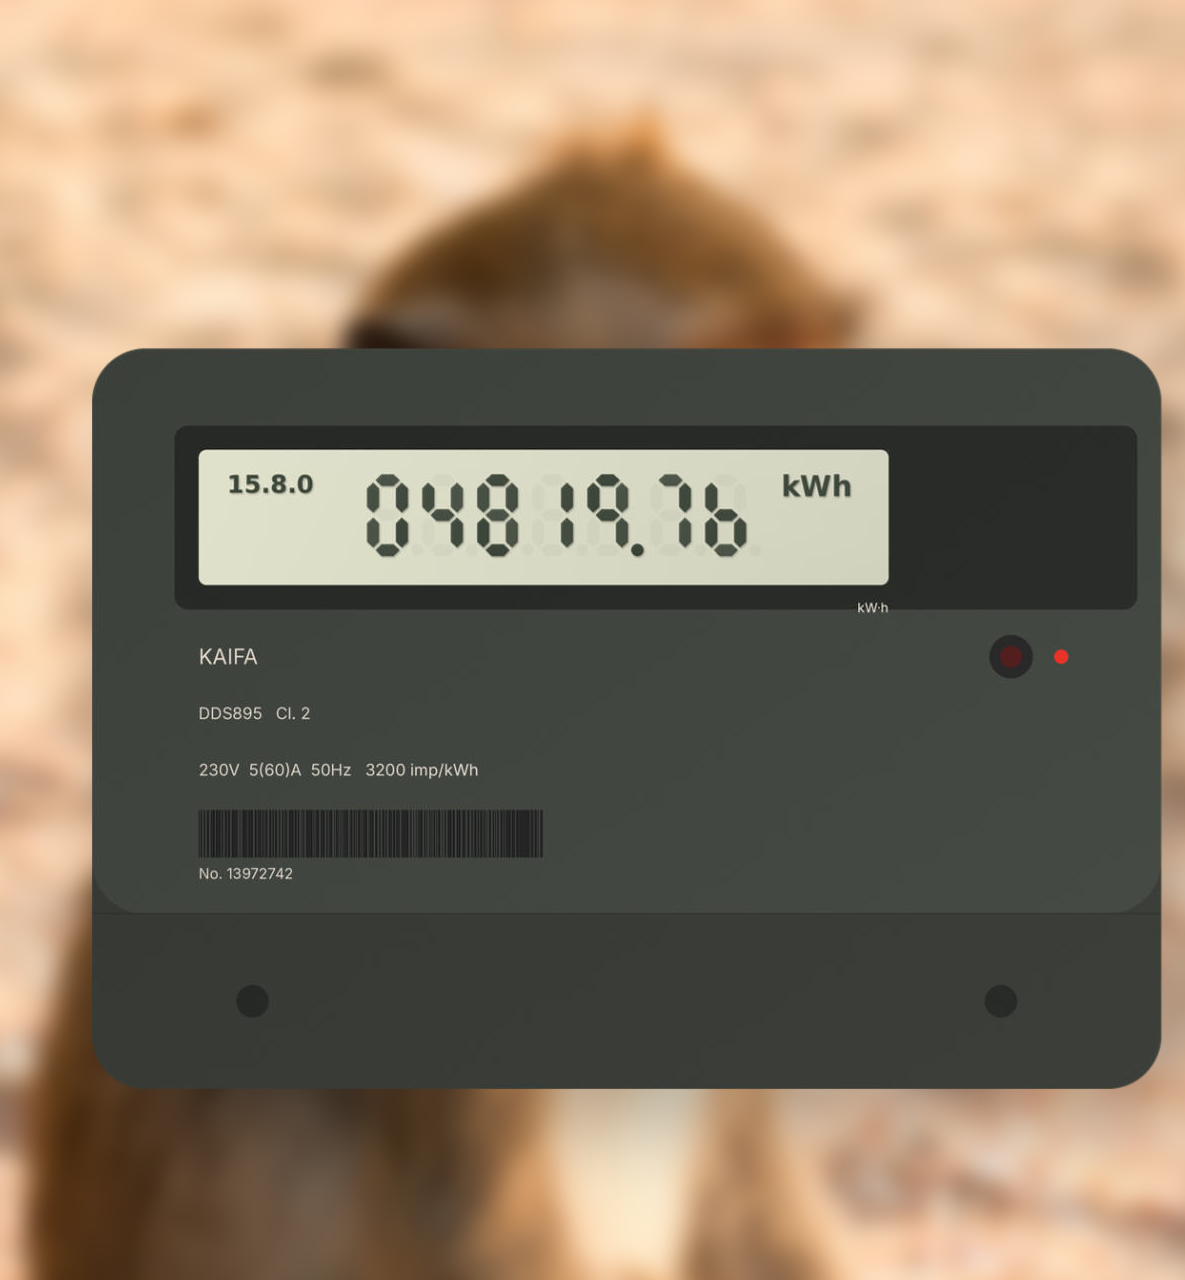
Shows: 4819.76 kWh
